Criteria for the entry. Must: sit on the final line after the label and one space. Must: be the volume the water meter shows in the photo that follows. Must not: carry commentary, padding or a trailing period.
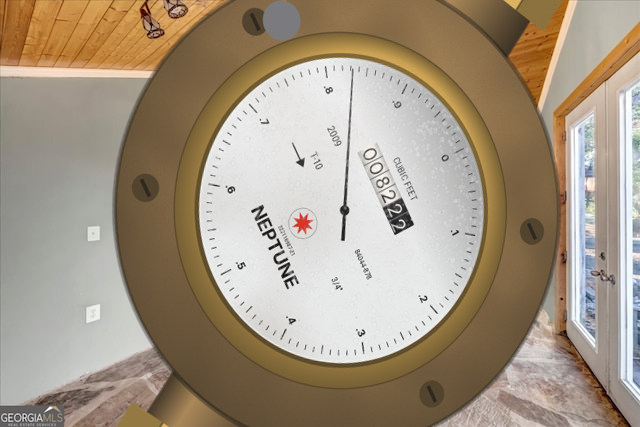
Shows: 8221.83 ft³
